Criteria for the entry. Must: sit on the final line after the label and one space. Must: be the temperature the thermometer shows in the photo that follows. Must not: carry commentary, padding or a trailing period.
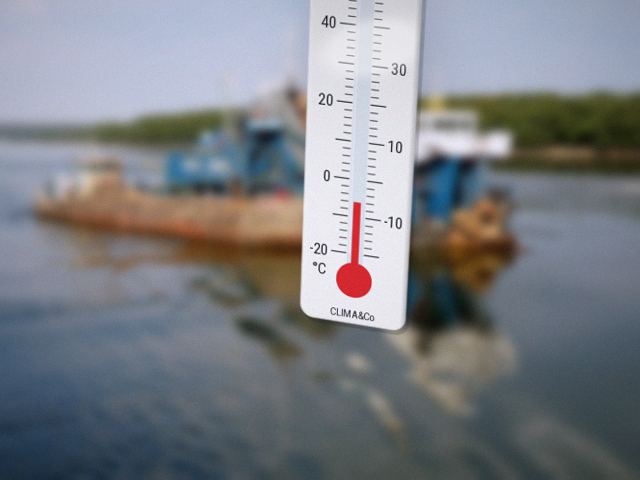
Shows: -6 °C
